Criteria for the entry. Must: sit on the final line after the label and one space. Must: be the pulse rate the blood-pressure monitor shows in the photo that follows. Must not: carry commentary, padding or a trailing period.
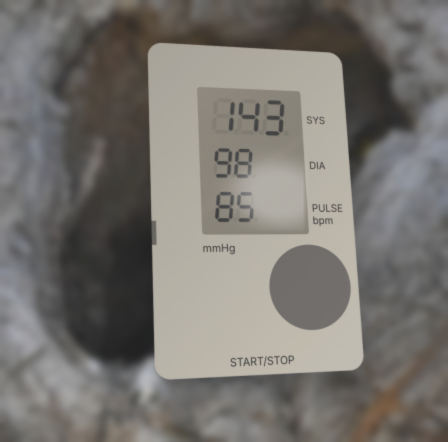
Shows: 85 bpm
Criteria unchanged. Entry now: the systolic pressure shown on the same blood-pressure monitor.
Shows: 143 mmHg
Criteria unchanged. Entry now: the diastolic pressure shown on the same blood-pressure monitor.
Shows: 98 mmHg
